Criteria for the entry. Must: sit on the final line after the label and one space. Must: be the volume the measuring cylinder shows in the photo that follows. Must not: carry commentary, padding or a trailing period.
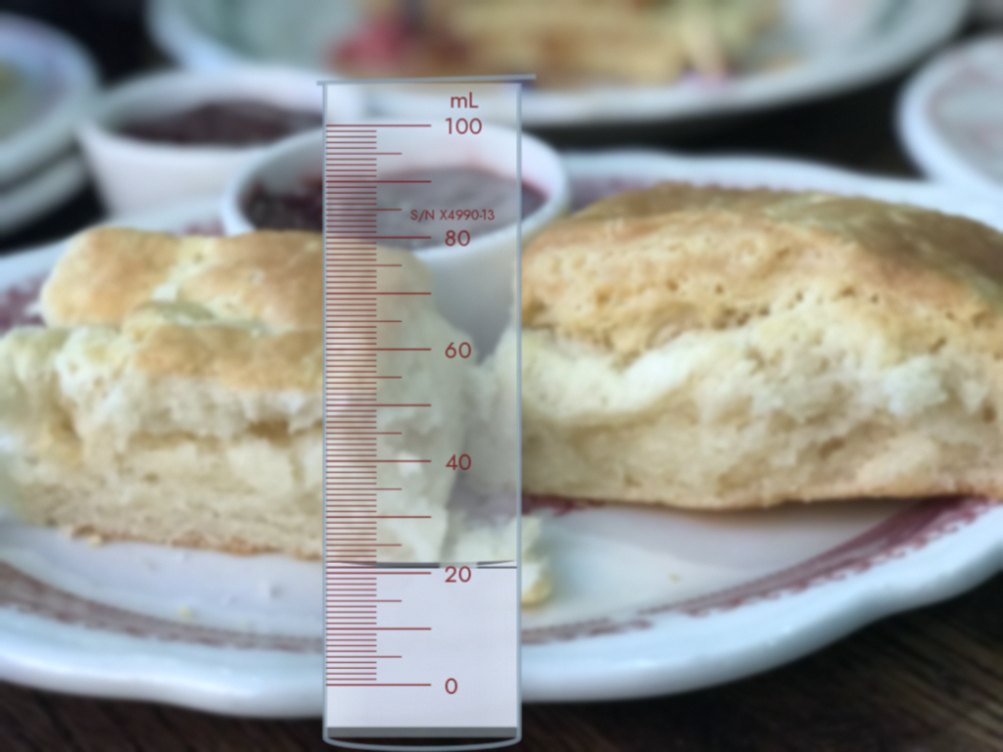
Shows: 21 mL
